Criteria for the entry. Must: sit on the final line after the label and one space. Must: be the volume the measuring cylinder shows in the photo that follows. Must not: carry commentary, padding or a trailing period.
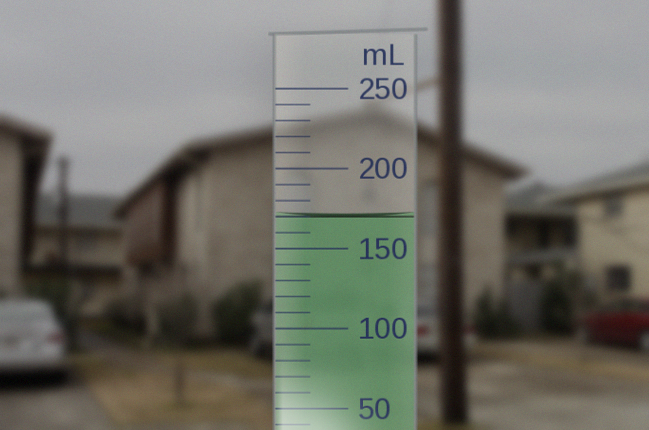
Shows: 170 mL
